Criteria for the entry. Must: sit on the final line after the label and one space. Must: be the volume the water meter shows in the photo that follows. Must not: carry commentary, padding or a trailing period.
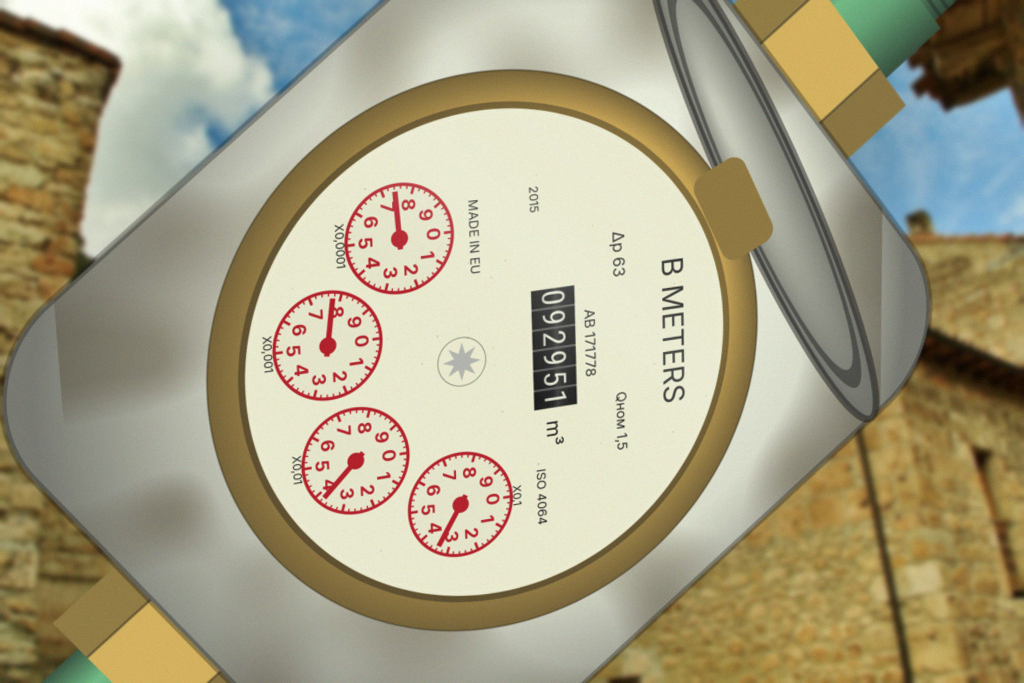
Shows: 92951.3377 m³
